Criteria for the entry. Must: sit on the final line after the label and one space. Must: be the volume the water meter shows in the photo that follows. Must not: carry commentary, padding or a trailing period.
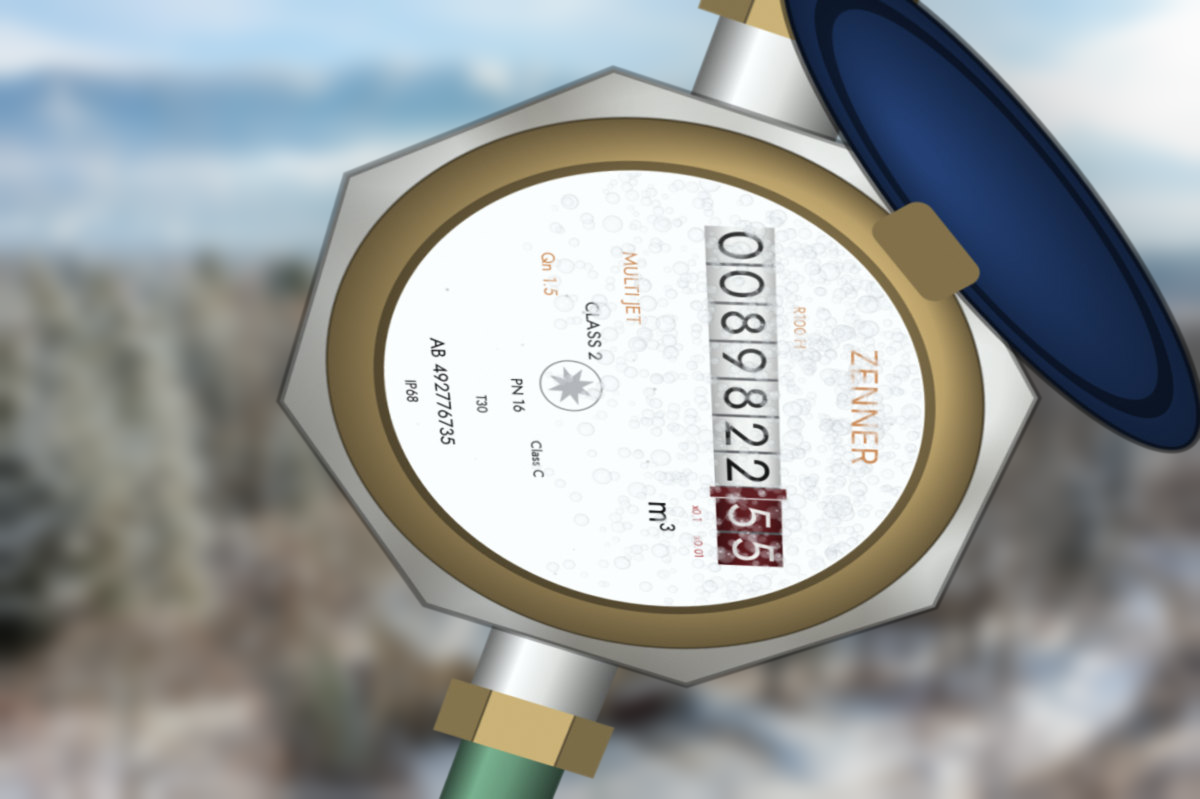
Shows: 89822.55 m³
